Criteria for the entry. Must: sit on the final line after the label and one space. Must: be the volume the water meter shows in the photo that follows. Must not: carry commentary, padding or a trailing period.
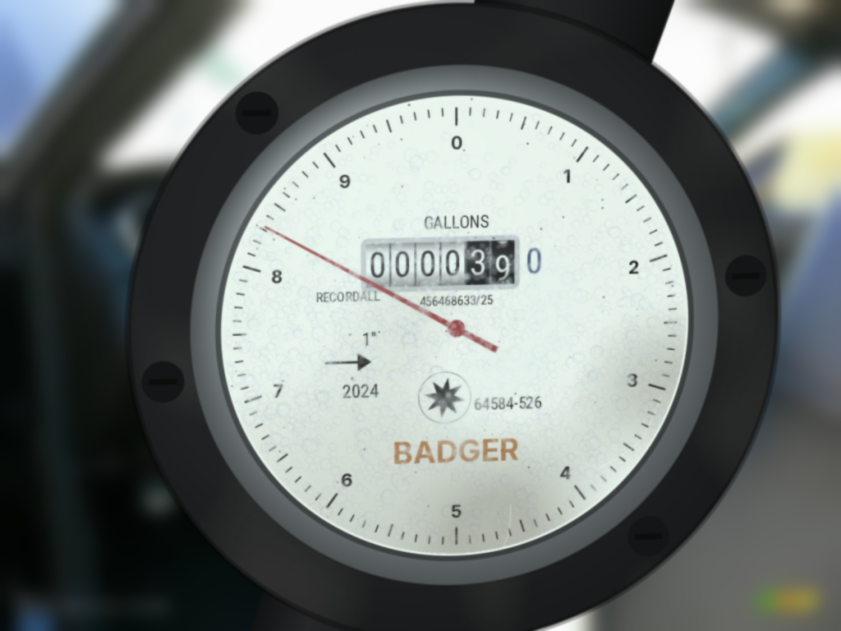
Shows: 388.3 gal
